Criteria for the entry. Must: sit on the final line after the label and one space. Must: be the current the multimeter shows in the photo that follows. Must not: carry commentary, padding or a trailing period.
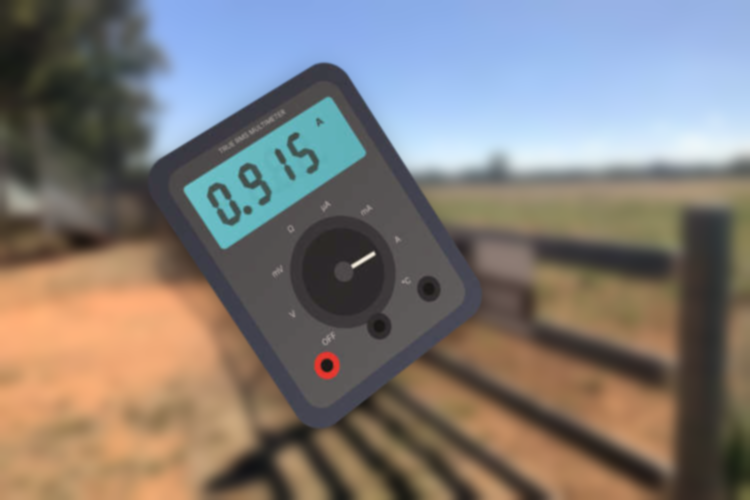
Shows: 0.915 A
